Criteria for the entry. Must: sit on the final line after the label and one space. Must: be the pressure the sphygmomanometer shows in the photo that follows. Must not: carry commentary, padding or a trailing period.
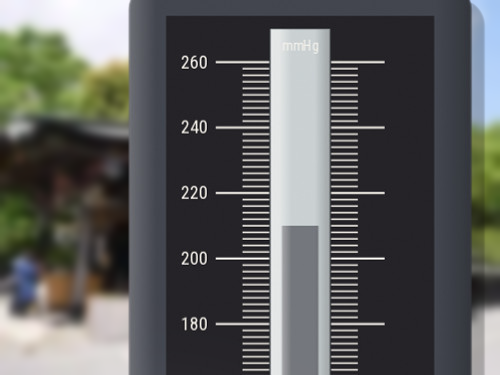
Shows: 210 mmHg
